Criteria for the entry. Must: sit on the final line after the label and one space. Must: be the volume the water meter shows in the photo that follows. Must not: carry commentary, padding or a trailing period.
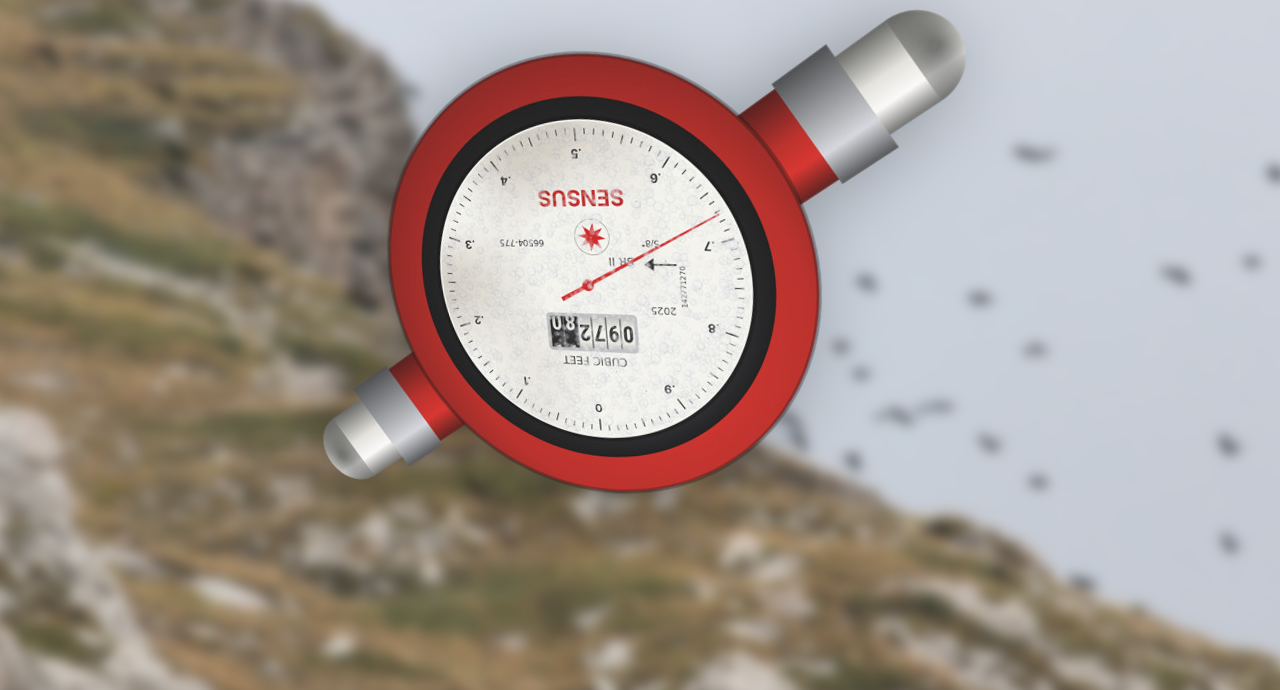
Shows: 97279.67 ft³
